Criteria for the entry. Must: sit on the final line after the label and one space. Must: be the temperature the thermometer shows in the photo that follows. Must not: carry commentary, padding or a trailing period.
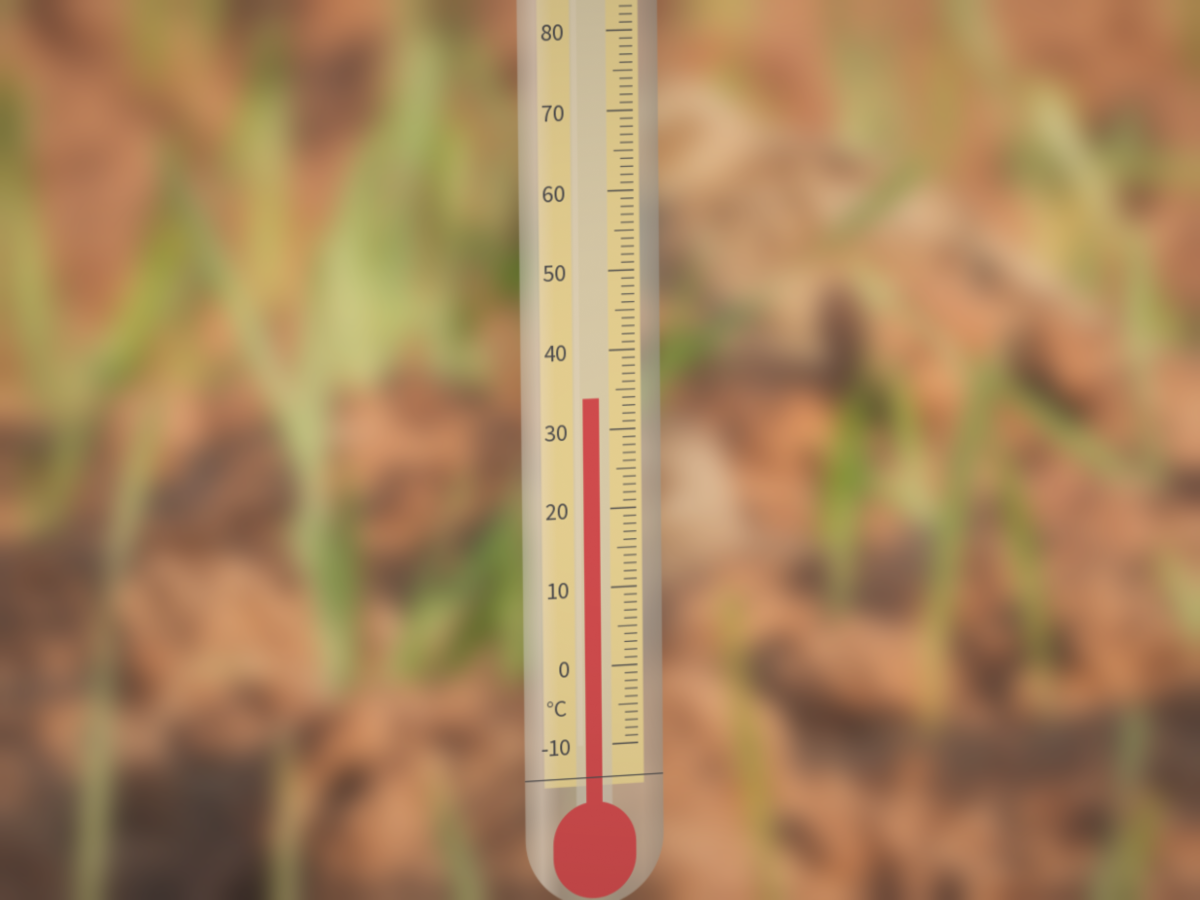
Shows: 34 °C
